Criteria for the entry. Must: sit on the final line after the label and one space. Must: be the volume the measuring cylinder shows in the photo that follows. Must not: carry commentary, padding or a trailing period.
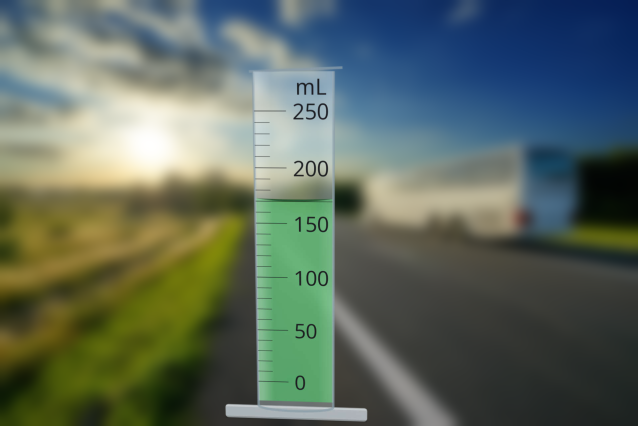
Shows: 170 mL
